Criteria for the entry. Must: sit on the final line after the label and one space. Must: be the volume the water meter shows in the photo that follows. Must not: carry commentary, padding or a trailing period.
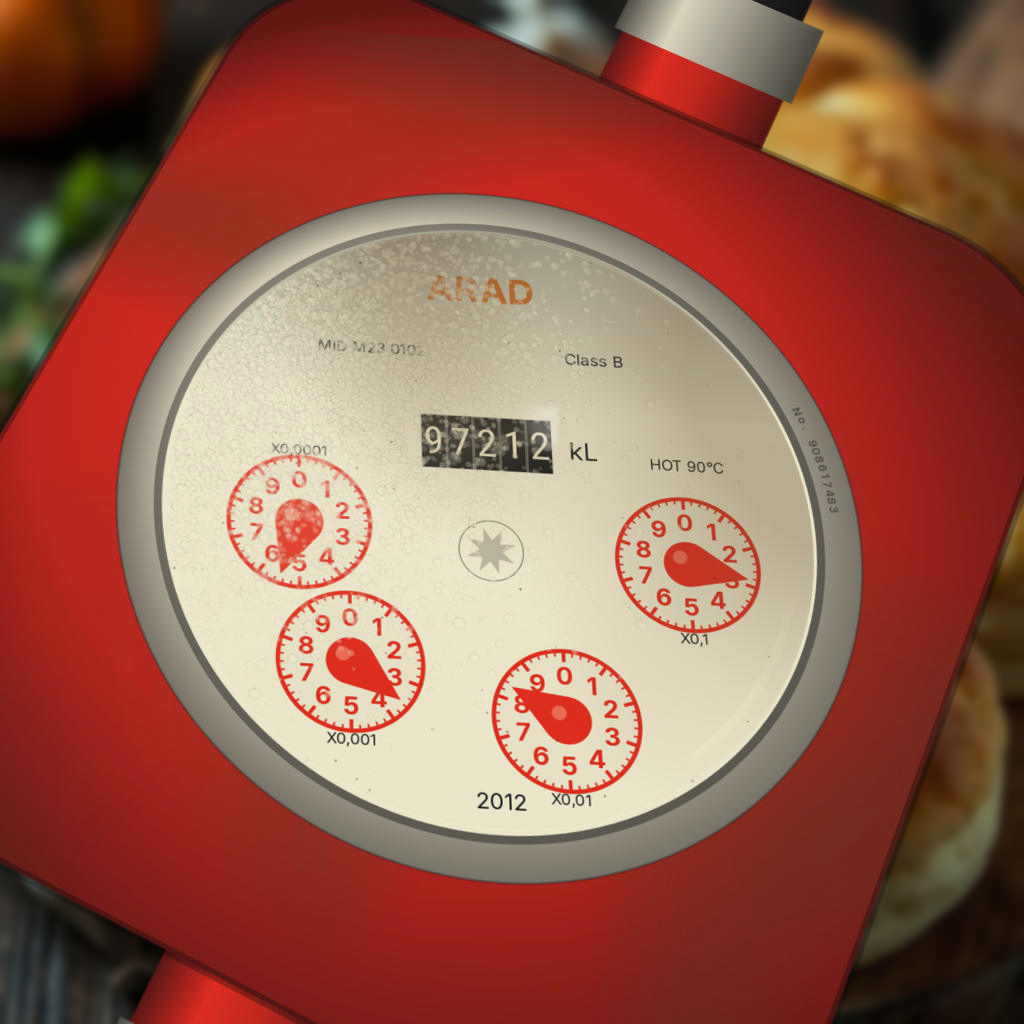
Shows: 97212.2835 kL
